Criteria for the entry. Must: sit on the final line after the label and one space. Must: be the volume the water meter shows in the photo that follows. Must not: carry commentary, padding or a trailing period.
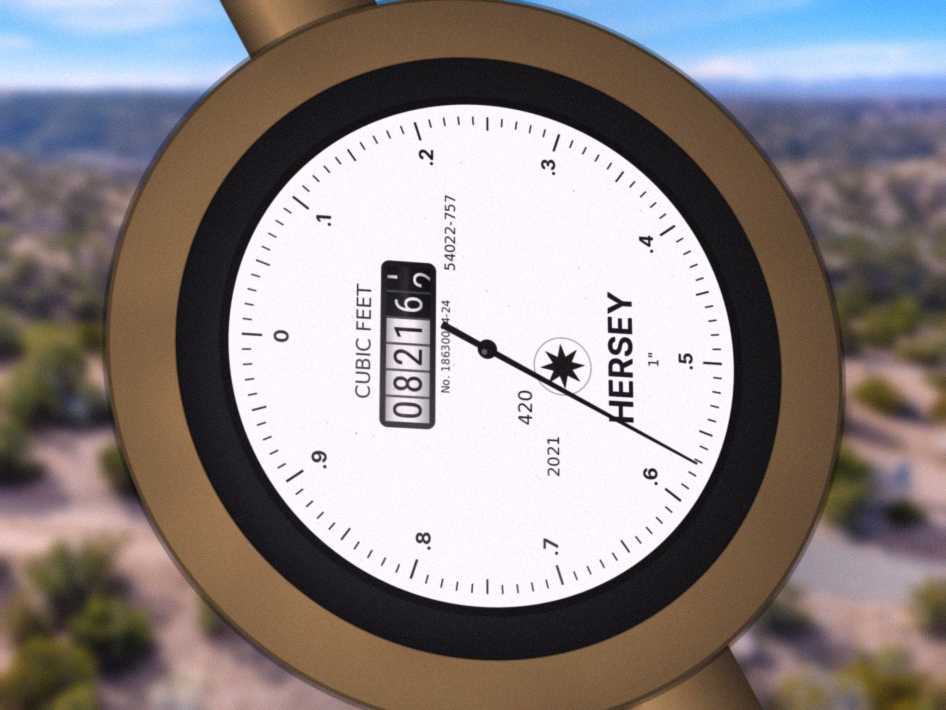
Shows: 82161.57 ft³
